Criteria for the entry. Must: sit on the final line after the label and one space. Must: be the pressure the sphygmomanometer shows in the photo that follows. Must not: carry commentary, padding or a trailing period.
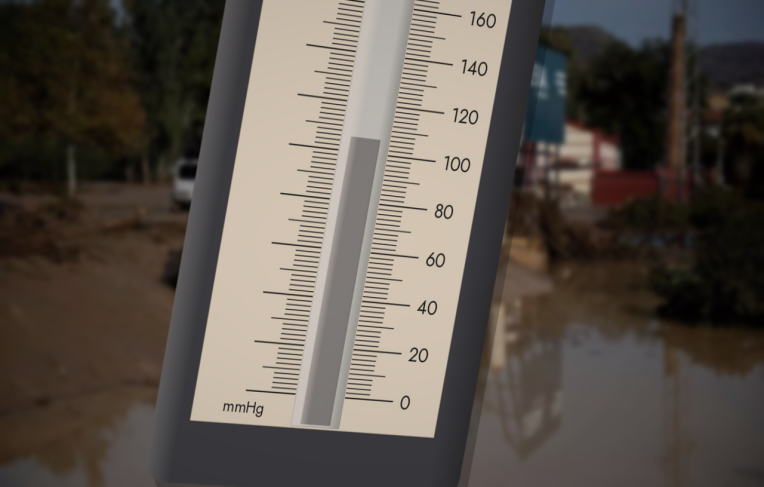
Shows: 106 mmHg
